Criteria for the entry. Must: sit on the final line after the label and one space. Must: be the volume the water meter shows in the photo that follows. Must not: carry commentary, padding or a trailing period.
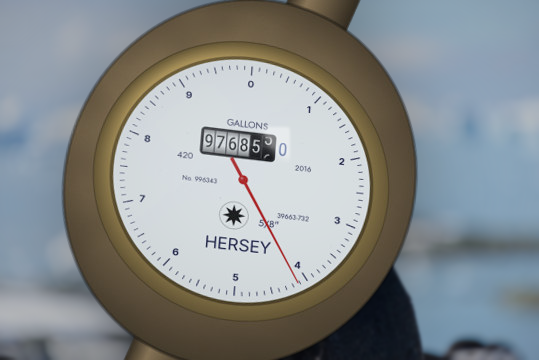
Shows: 9768554.1 gal
